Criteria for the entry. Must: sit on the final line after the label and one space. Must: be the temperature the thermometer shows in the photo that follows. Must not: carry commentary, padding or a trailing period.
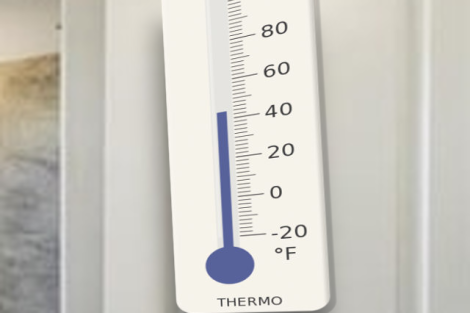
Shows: 44 °F
